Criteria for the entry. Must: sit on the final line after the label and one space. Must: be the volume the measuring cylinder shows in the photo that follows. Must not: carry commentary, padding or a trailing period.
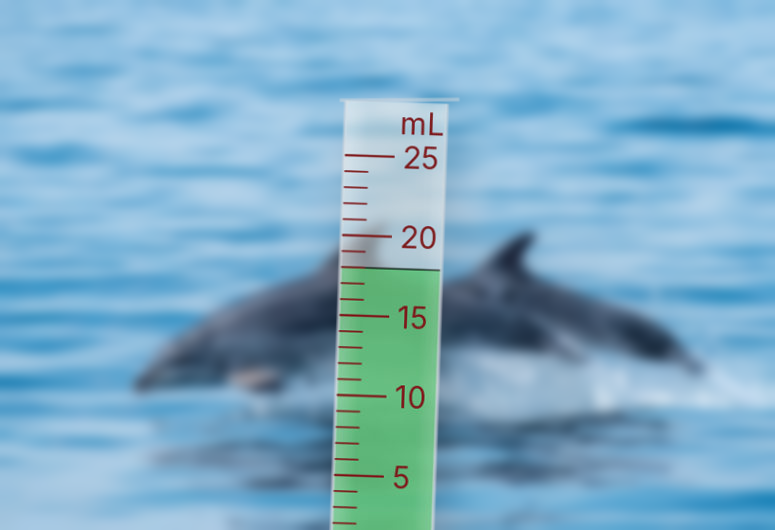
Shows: 18 mL
